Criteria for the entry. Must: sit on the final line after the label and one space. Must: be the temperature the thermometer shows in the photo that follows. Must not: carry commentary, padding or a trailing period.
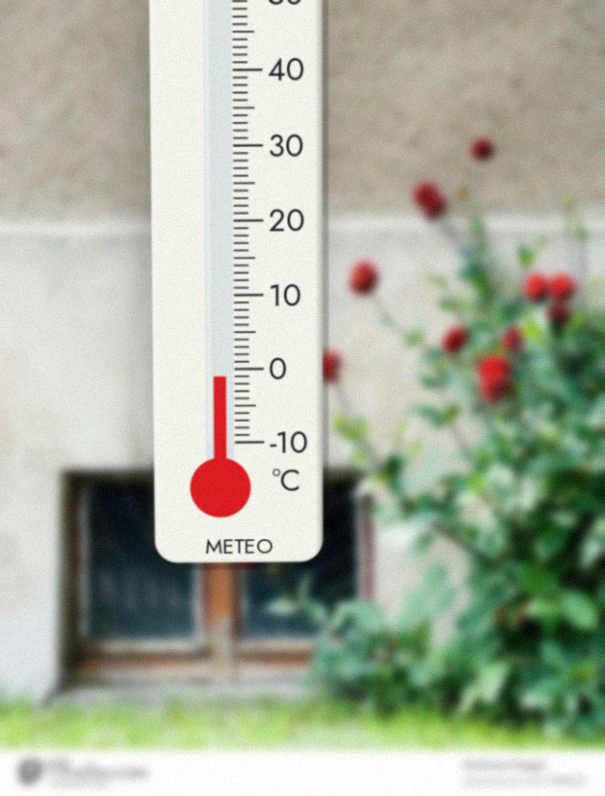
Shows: -1 °C
